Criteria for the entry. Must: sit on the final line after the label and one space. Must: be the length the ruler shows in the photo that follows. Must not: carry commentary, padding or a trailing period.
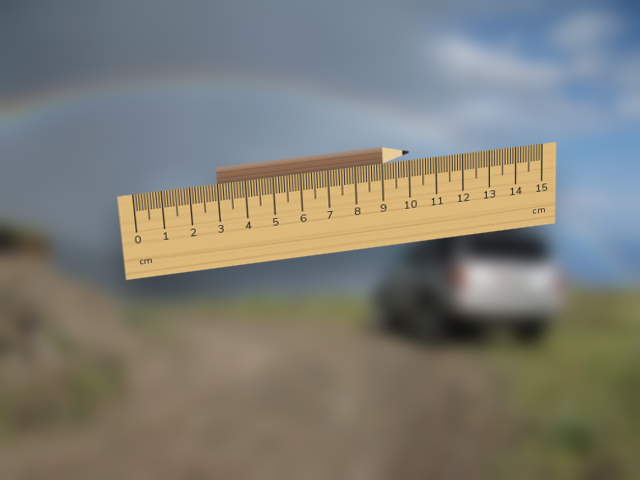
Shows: 7 cm
